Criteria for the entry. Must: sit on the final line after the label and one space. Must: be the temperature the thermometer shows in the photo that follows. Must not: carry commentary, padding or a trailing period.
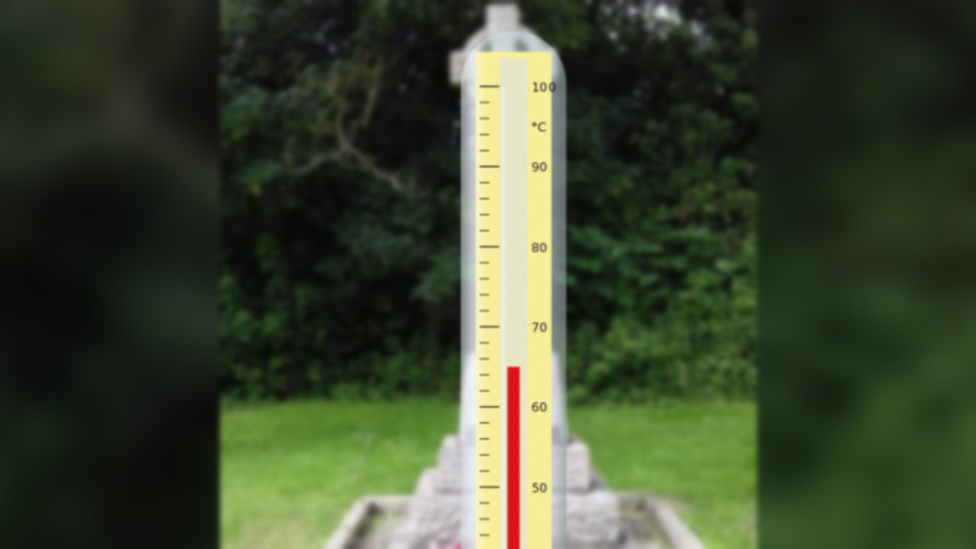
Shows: 65 °C
